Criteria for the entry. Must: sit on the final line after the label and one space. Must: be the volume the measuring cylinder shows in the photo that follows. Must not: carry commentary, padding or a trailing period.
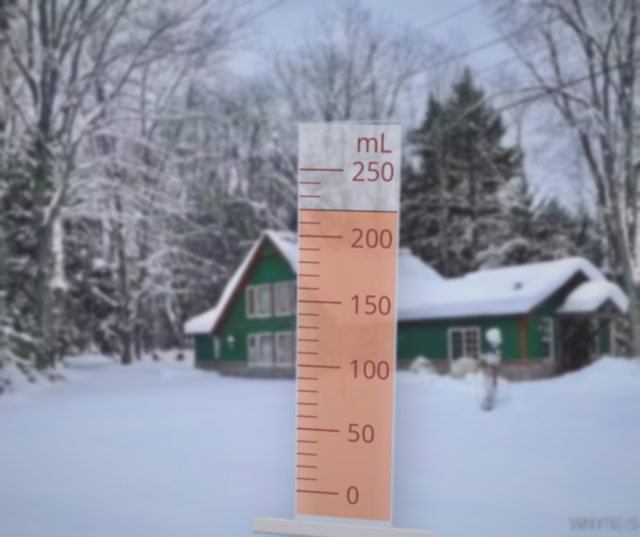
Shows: 220 mL
